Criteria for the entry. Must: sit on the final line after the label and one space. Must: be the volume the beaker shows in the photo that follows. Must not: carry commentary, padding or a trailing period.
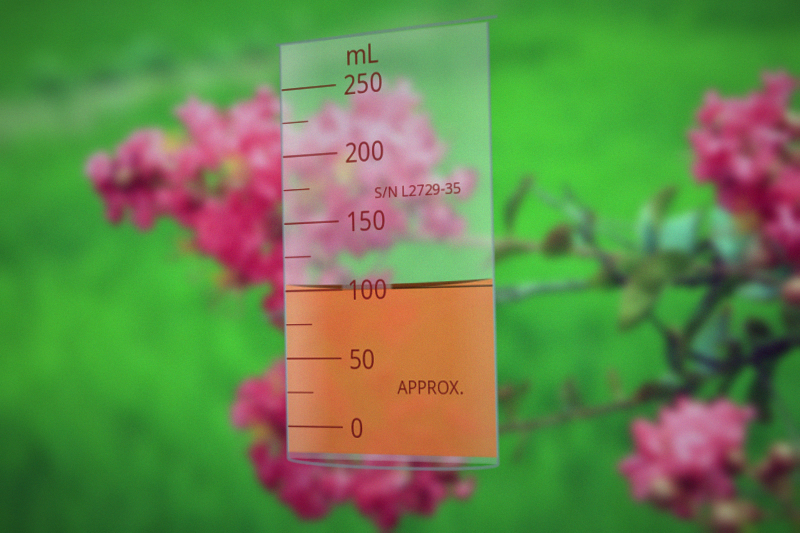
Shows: 100 mL
